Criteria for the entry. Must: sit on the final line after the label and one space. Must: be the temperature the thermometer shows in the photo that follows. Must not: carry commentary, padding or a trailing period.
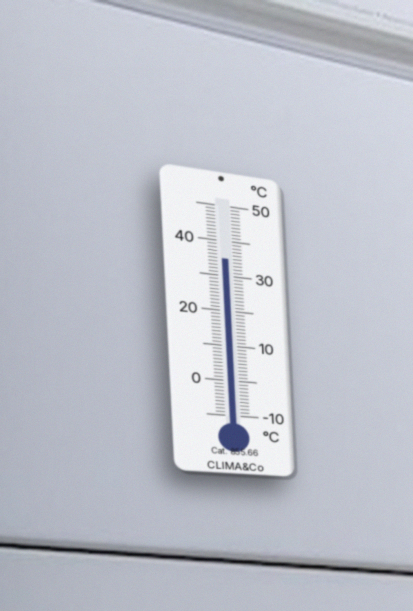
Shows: 35 °C
